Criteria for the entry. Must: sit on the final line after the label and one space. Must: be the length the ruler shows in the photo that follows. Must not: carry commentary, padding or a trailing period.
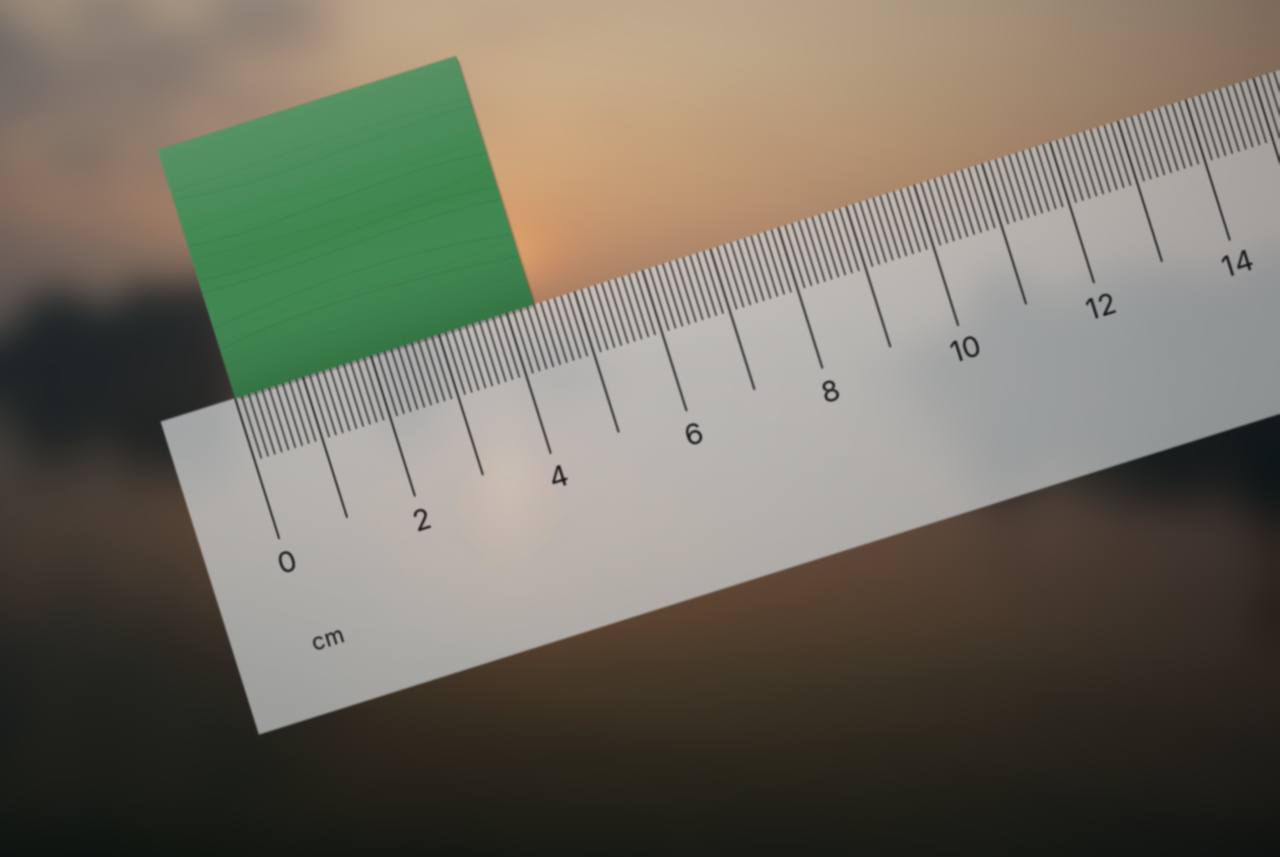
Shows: 4.4 cm
